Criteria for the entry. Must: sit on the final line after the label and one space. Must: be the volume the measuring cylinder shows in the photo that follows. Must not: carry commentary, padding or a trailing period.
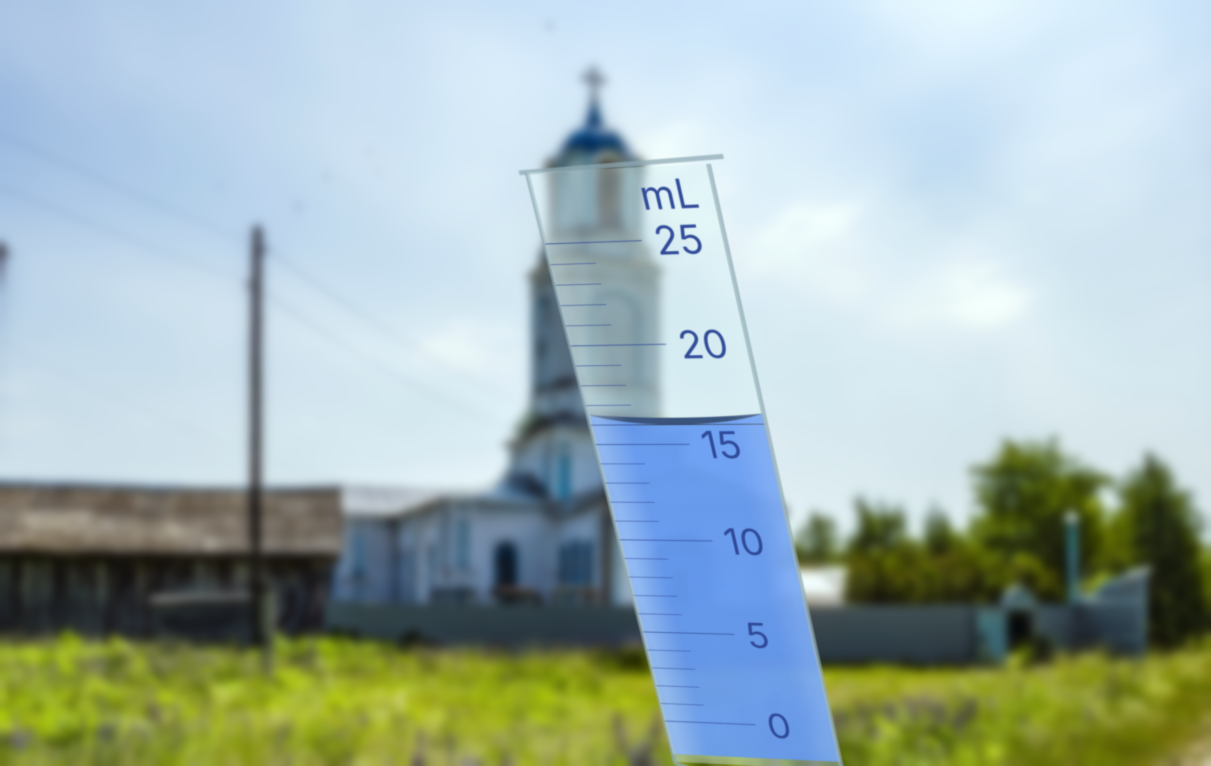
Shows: 16 mL
